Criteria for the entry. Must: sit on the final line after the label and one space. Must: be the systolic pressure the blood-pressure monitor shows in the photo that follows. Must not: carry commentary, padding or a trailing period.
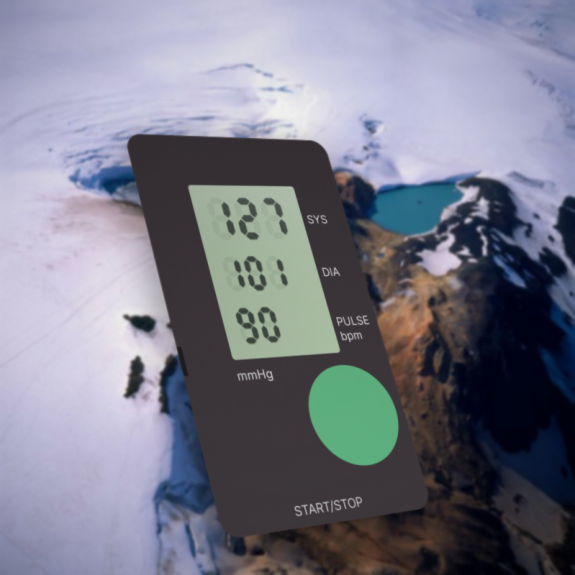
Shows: 127 mmHg
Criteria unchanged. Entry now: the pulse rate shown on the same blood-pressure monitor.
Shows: 90 bpm
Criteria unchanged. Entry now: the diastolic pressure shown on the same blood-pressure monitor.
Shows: 101 mmHg
